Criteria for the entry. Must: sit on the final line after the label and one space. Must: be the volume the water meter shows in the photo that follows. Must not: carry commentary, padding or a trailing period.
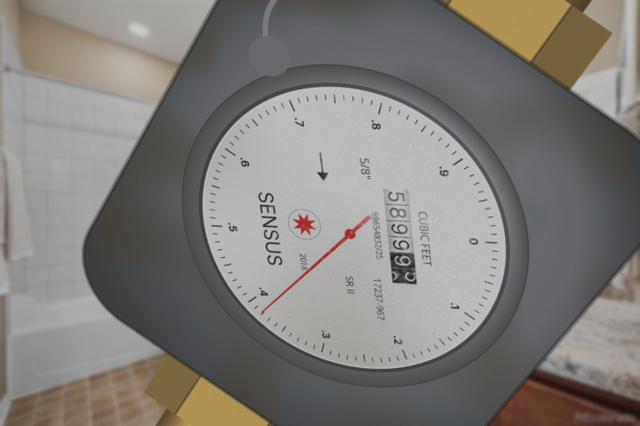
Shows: 589995.38 ft³
